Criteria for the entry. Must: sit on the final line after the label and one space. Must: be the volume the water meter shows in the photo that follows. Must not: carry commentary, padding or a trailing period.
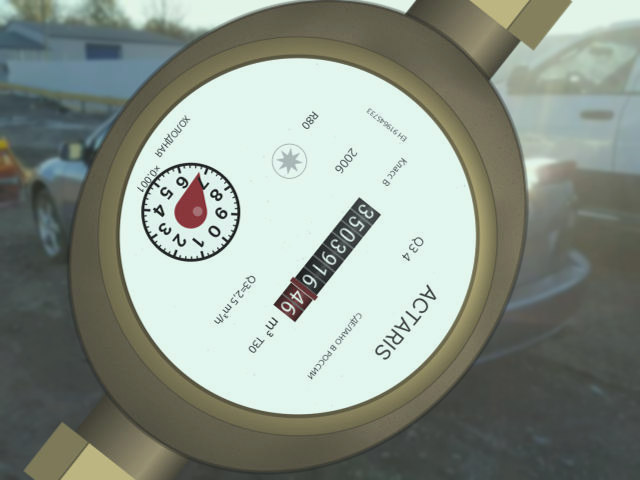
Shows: 3503916.466 m³
